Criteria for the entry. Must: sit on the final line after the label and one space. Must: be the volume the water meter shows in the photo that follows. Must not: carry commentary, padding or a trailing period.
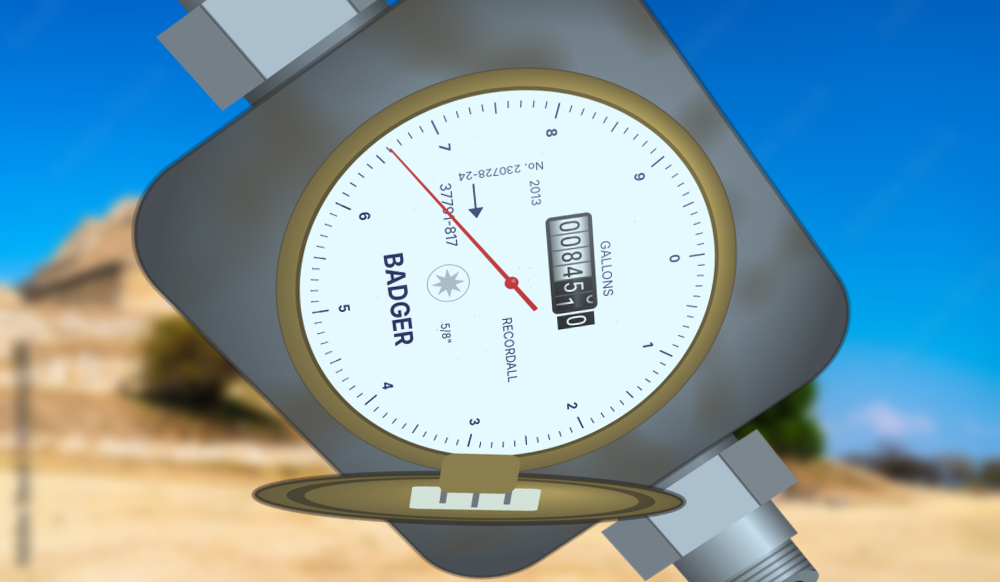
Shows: 84506.6 gal
